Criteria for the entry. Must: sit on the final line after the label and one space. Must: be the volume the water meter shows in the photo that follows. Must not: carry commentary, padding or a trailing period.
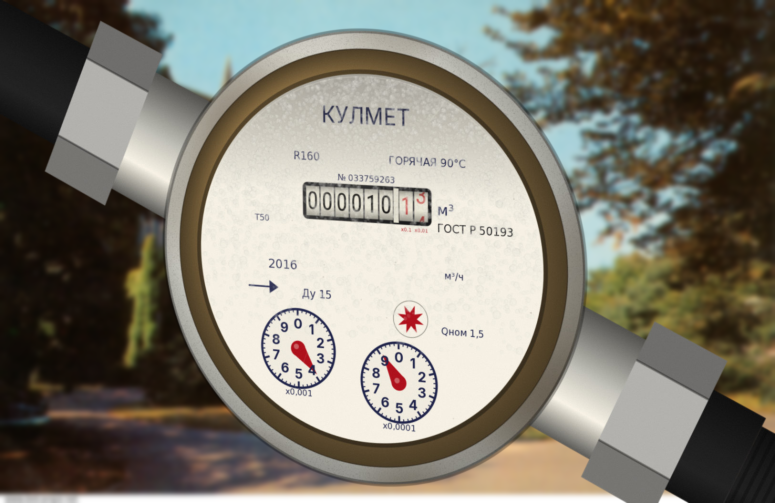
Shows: 10.1339 m³
